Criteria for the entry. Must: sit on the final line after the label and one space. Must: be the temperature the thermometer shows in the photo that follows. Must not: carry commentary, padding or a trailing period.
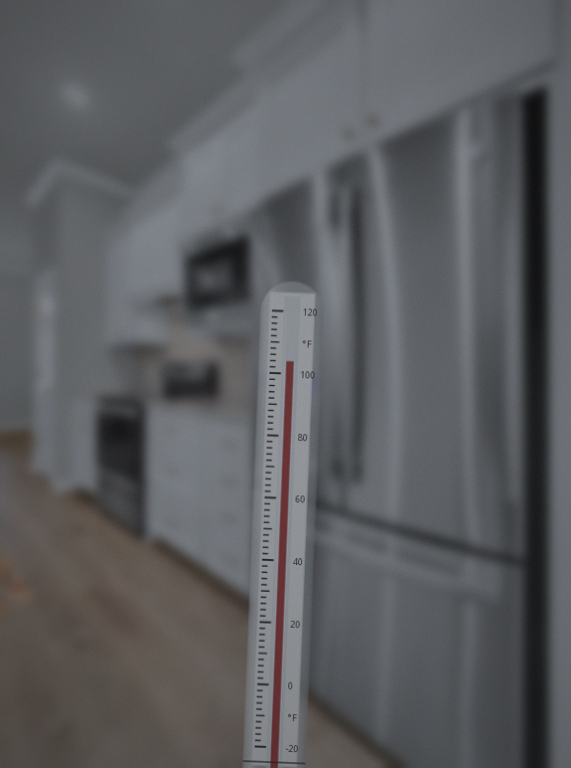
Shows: 104 °F
